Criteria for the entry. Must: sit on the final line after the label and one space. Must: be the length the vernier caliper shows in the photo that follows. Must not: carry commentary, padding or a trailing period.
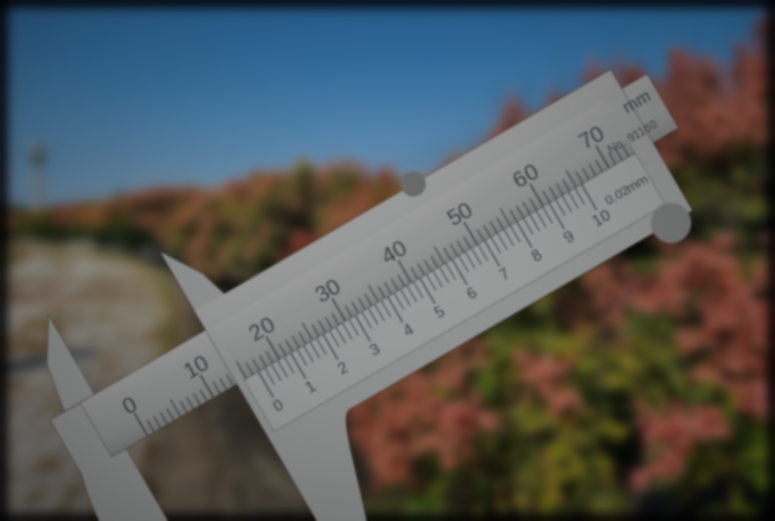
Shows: 16.8 mm
